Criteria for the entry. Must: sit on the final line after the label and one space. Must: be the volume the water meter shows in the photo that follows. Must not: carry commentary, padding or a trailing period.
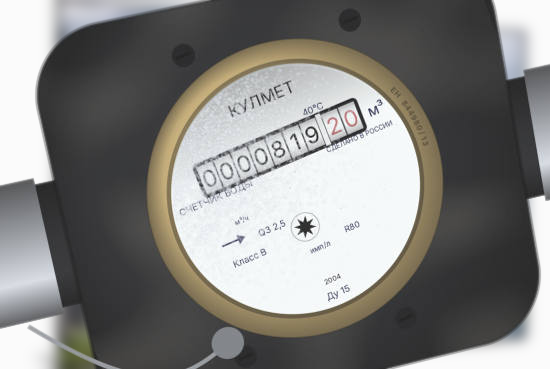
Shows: 819.20 m³
